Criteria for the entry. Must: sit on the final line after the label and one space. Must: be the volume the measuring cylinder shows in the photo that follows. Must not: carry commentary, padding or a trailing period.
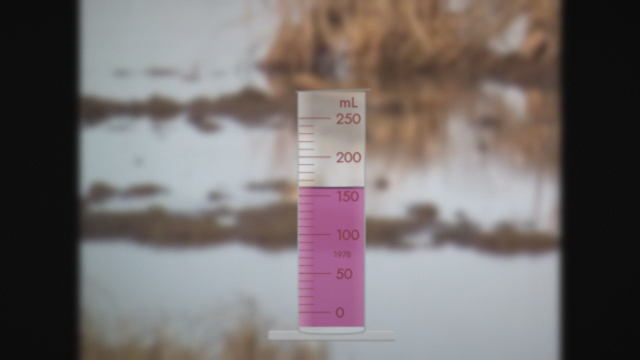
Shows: 160 mL
